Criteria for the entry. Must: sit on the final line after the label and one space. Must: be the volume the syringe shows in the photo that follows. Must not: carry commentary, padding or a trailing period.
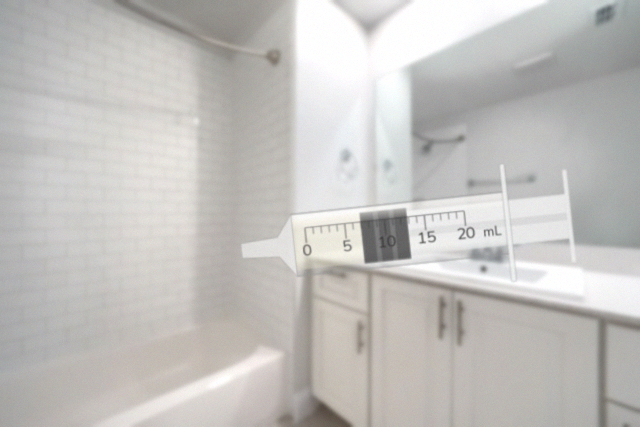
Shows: 7 mL
